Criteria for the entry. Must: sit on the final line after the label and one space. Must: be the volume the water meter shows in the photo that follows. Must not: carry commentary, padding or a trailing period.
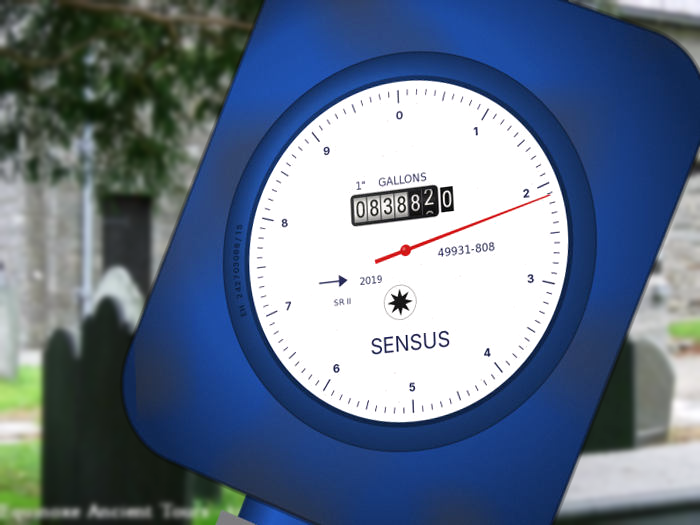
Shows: 838822.1 gal
